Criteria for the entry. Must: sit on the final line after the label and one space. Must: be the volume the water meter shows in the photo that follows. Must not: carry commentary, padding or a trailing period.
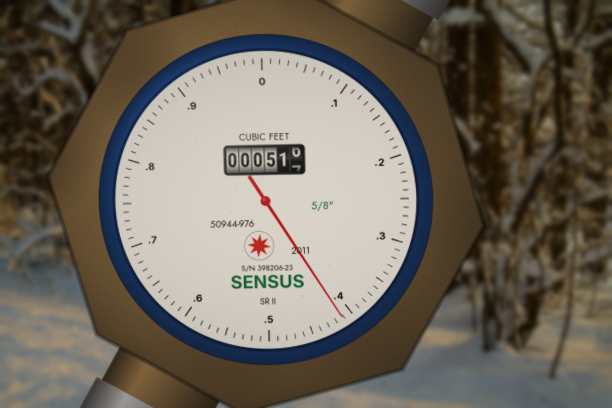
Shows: 516.41 ft³
